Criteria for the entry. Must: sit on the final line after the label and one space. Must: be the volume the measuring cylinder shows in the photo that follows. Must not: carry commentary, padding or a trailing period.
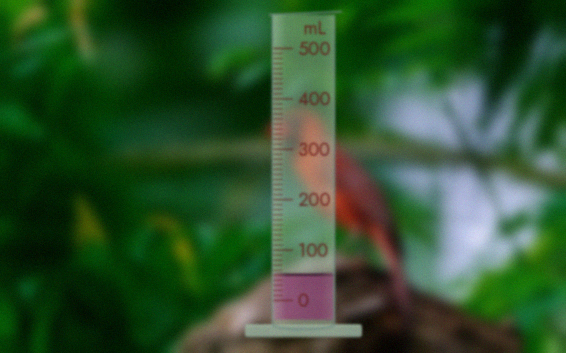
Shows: 50 mL
